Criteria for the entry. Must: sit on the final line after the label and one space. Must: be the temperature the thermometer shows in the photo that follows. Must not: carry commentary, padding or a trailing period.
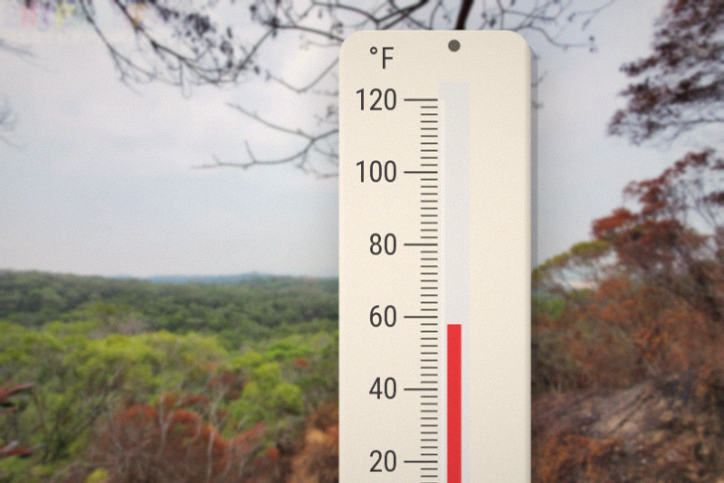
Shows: 58 °F
